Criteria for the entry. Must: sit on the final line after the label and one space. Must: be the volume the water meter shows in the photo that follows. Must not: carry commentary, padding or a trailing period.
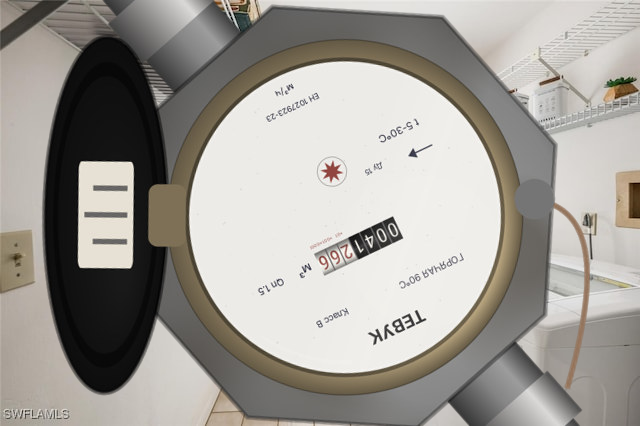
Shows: 41.266 m³
